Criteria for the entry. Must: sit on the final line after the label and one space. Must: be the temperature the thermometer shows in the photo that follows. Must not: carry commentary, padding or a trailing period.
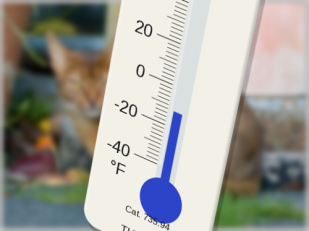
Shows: -12 °F
